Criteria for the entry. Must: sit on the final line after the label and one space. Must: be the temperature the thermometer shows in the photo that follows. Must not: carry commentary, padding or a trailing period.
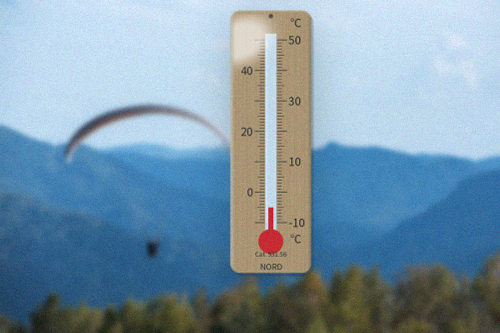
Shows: -5 °C
